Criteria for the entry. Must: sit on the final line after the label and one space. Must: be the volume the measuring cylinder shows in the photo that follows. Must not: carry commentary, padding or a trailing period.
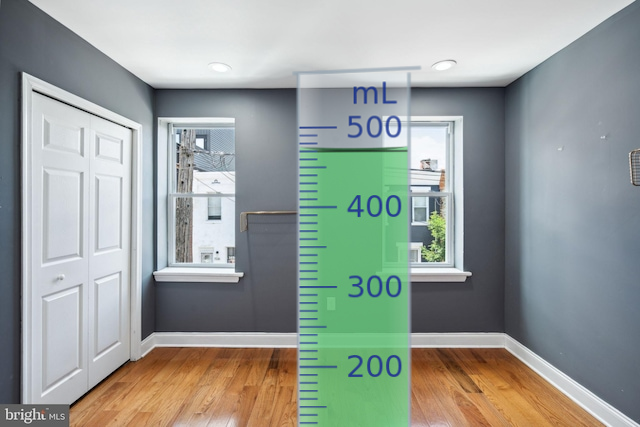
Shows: 470 mL
